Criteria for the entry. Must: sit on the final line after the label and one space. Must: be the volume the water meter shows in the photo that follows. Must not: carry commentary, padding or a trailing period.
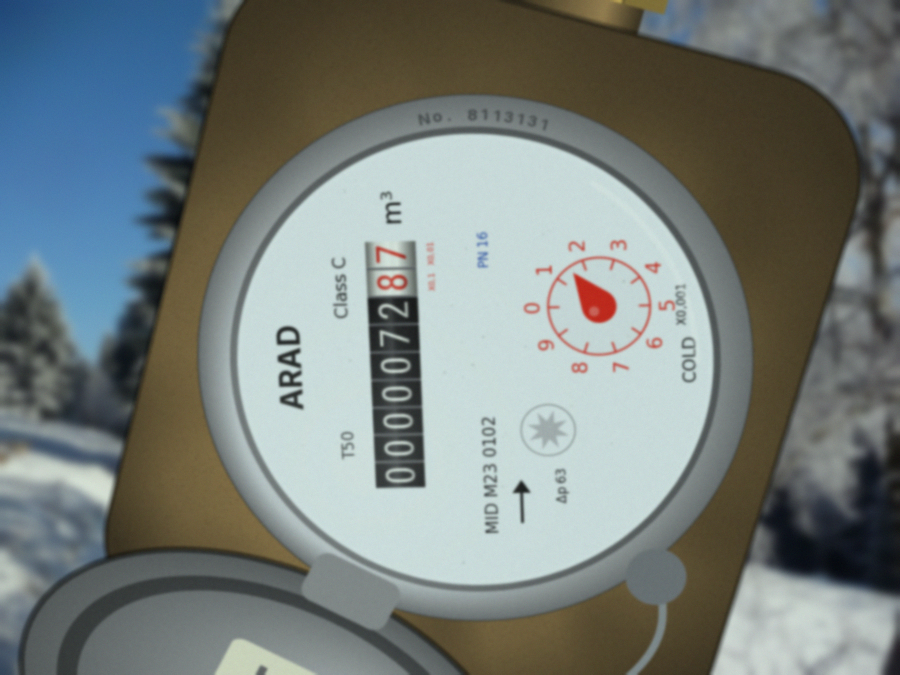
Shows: 72.871 m³
